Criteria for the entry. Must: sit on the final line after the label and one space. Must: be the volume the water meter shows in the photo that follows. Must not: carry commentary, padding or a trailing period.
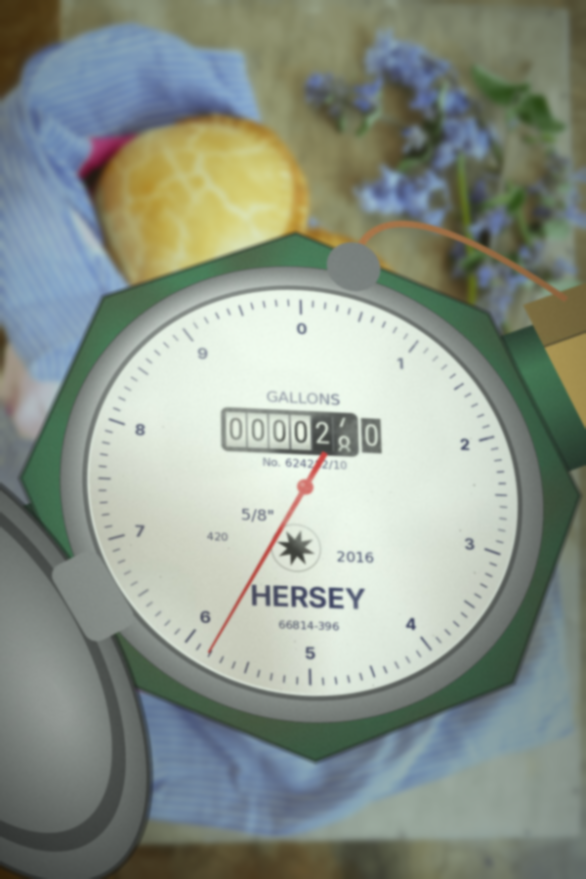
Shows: 275.8 gal
